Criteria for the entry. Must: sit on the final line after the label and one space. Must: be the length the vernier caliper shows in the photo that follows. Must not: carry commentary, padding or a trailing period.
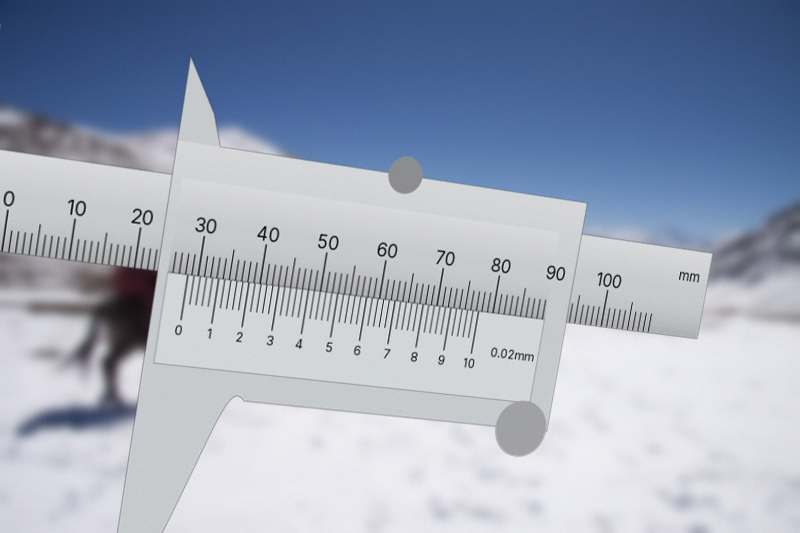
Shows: 28.4 mm
